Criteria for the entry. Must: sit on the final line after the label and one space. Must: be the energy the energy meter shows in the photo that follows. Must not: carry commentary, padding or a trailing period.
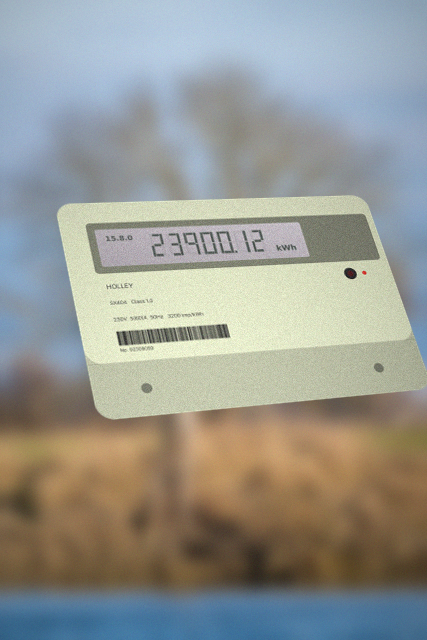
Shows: 23900.12 kWh
